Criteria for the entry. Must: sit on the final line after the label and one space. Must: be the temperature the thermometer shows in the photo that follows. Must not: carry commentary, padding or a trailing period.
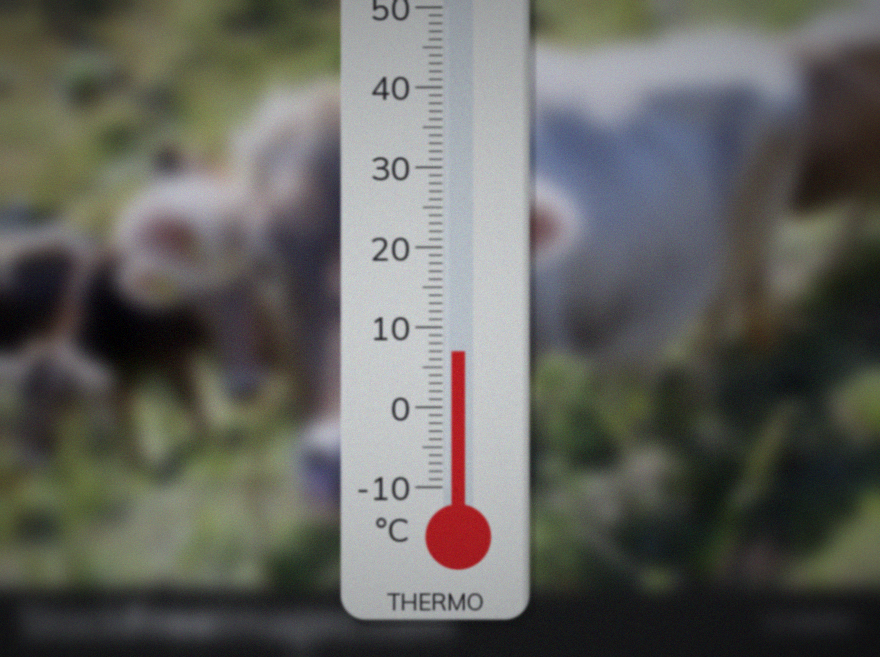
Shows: 7 °C
